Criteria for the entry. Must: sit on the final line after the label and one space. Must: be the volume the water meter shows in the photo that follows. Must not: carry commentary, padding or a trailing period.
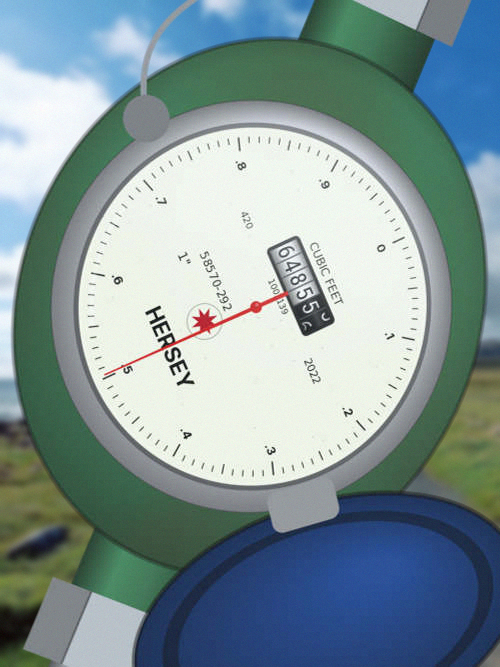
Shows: 648555.50 ft³
